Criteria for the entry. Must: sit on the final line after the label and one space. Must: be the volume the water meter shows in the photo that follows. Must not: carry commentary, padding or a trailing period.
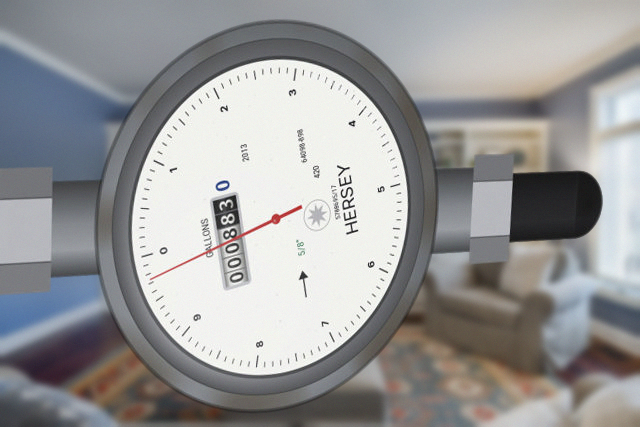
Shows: 8829.7 gal
